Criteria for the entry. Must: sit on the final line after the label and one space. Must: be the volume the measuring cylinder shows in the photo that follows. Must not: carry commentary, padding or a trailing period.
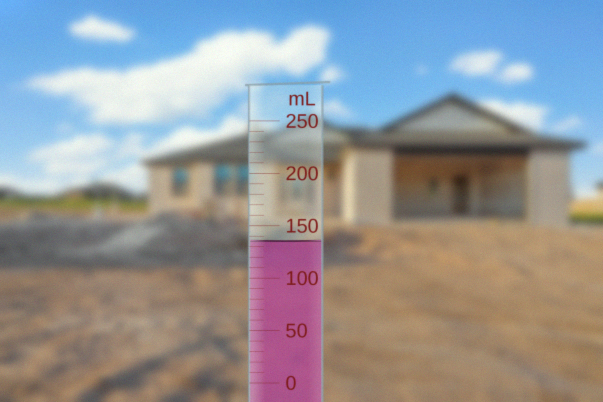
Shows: 135 mL
